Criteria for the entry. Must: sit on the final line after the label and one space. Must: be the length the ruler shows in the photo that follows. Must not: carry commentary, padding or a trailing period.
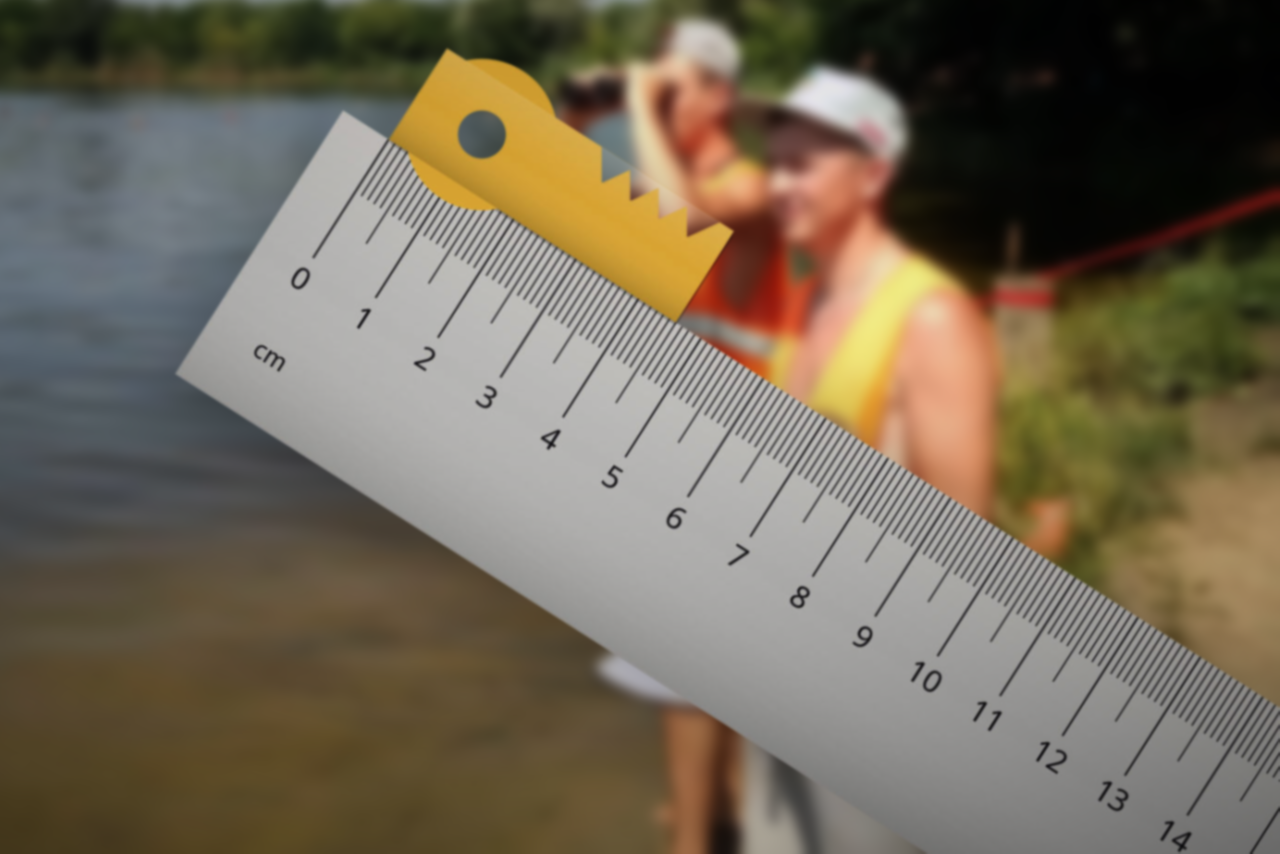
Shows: 4.6 cm
